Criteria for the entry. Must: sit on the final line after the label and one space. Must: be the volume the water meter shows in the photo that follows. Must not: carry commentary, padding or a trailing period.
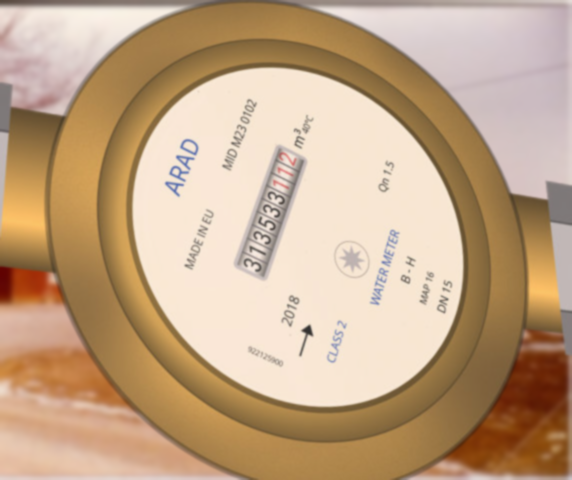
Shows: 313533.112 m³
